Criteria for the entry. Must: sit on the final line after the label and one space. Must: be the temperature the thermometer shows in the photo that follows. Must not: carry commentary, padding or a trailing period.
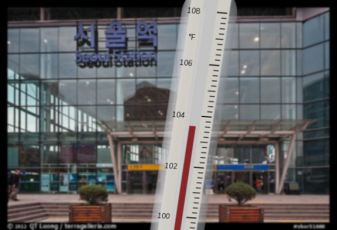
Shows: 103.6 °F
